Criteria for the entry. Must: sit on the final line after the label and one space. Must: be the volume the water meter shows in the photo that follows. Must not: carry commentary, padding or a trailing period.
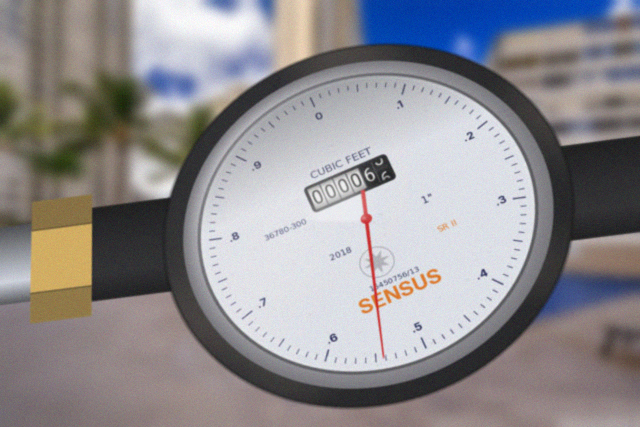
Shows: 65.54 ft³
